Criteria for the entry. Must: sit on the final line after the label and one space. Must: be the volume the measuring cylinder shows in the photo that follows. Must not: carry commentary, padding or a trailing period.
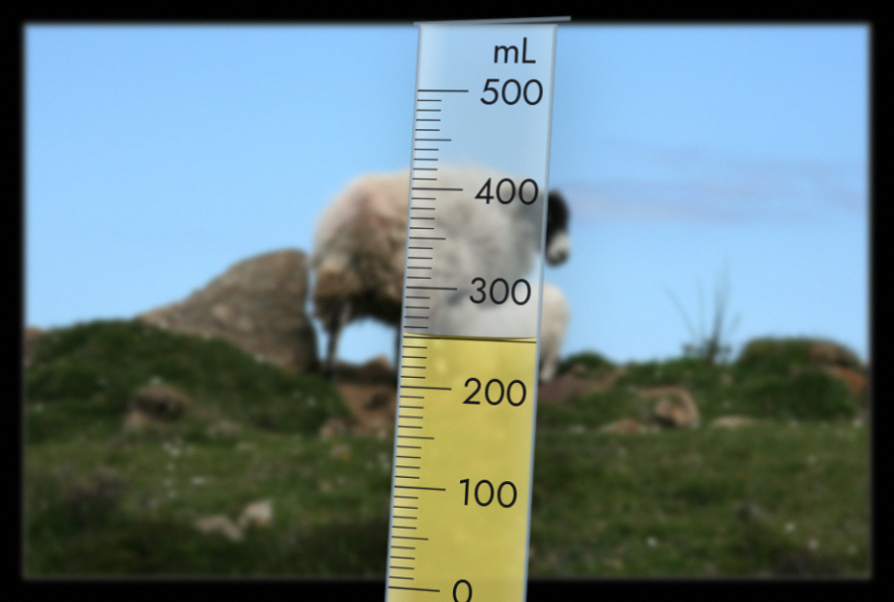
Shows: 250 mL
